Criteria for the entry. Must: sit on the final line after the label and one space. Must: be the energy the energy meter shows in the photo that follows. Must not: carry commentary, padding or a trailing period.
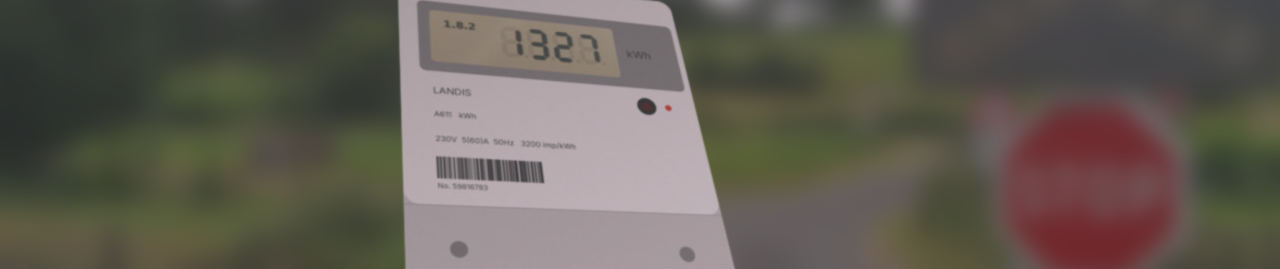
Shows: 1327 kWh
